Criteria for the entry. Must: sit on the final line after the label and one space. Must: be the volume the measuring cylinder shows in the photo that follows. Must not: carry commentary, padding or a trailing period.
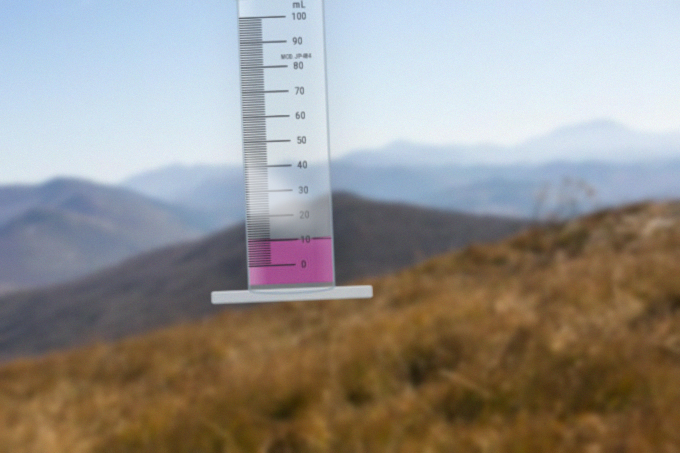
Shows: 10 mL
